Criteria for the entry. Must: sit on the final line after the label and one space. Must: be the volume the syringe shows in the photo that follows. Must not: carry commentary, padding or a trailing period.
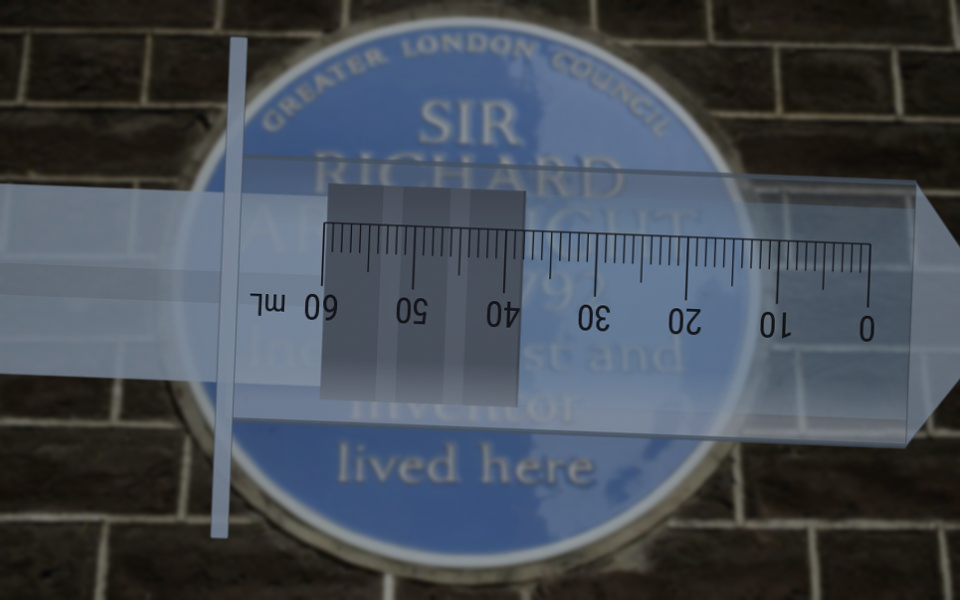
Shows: 38 mL
